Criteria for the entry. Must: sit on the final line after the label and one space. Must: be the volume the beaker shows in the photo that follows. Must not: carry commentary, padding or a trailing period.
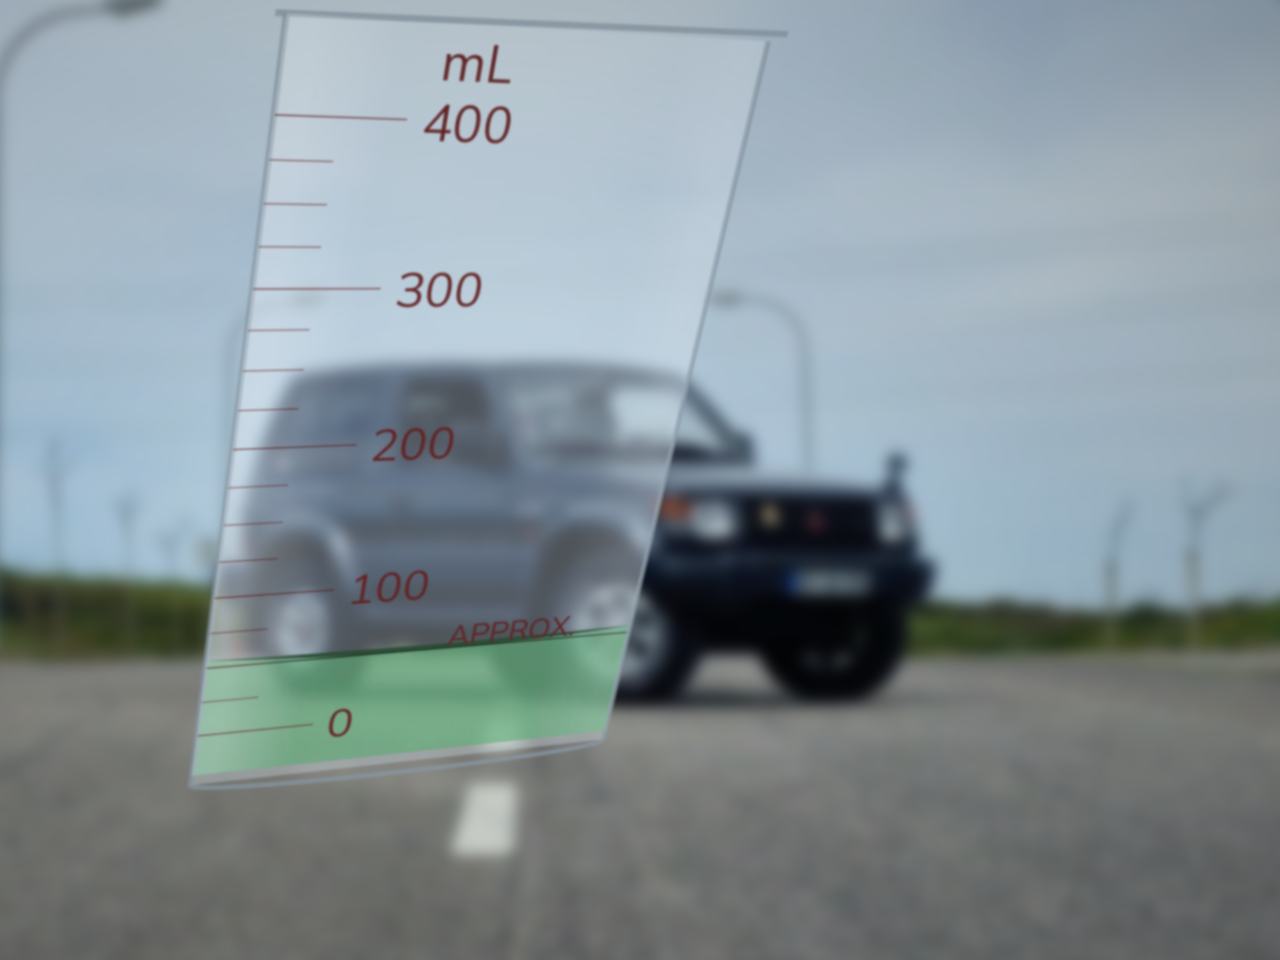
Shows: 50 mL
